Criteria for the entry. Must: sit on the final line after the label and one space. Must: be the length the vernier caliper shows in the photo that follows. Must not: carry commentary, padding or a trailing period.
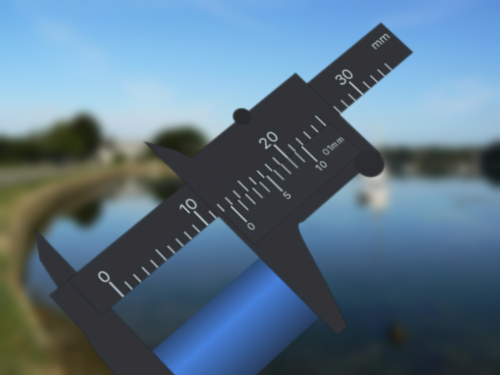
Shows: 12.8 mm
